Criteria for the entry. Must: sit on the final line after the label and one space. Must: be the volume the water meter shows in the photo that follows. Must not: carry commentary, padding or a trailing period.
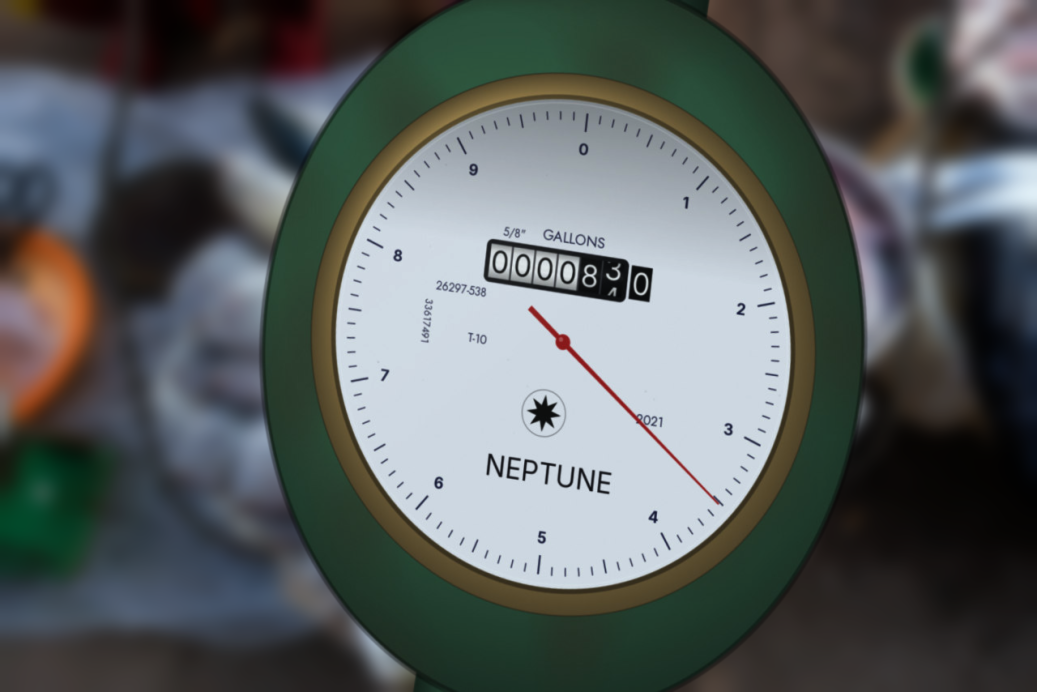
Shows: 833.5 gal
